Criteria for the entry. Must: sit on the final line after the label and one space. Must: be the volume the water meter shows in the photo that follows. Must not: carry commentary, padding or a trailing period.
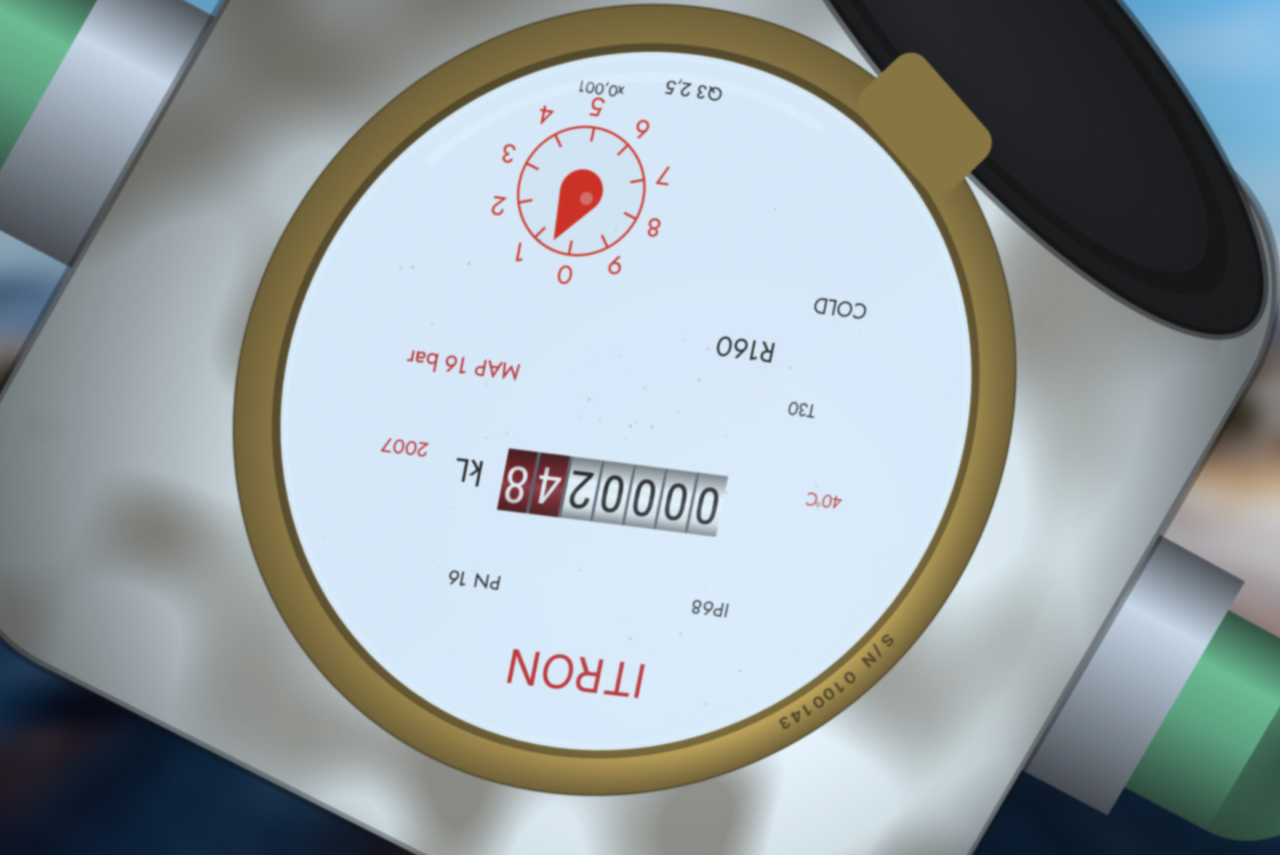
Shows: 2.480 kL
